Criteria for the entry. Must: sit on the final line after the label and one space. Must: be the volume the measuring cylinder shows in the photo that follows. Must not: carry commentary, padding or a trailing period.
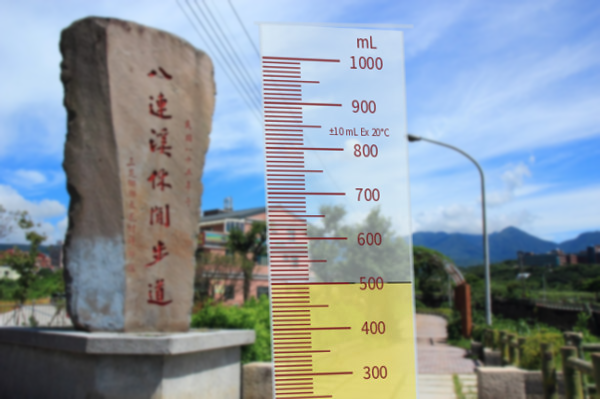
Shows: 500 mL
